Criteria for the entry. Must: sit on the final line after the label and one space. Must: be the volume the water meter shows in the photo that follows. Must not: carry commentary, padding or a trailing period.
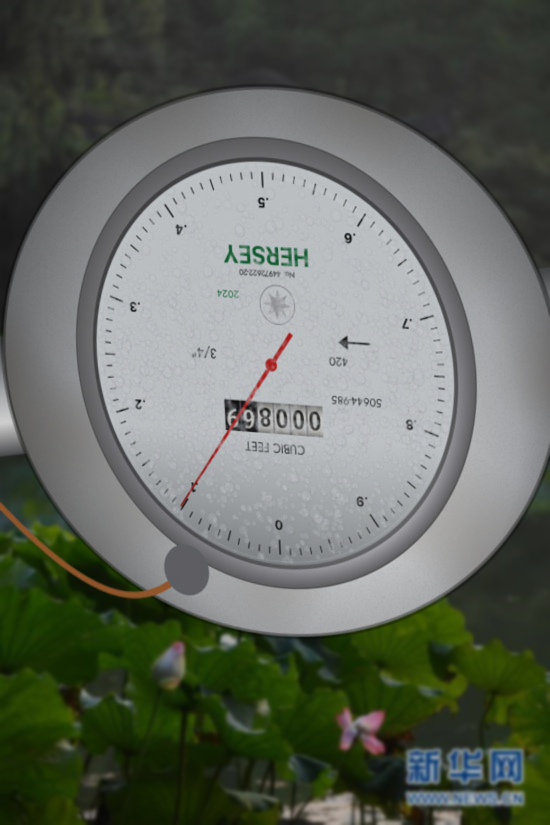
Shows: 869.10 ft³
